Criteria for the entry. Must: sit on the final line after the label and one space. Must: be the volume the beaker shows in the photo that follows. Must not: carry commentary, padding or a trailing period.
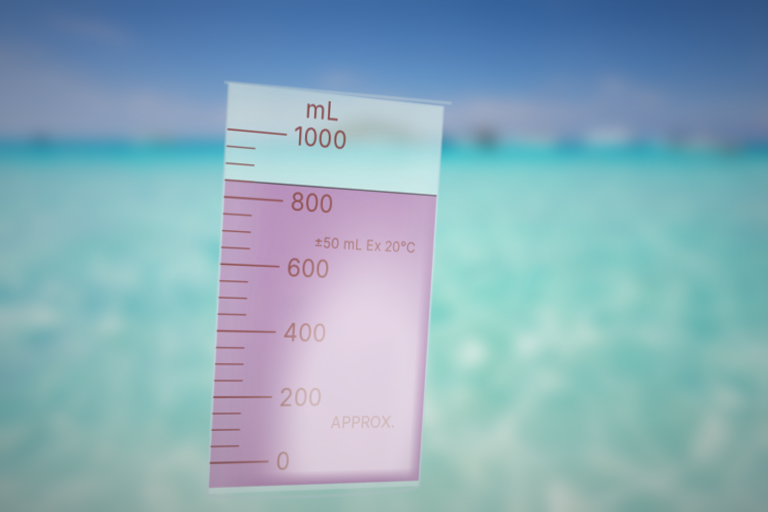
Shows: 850 mL
